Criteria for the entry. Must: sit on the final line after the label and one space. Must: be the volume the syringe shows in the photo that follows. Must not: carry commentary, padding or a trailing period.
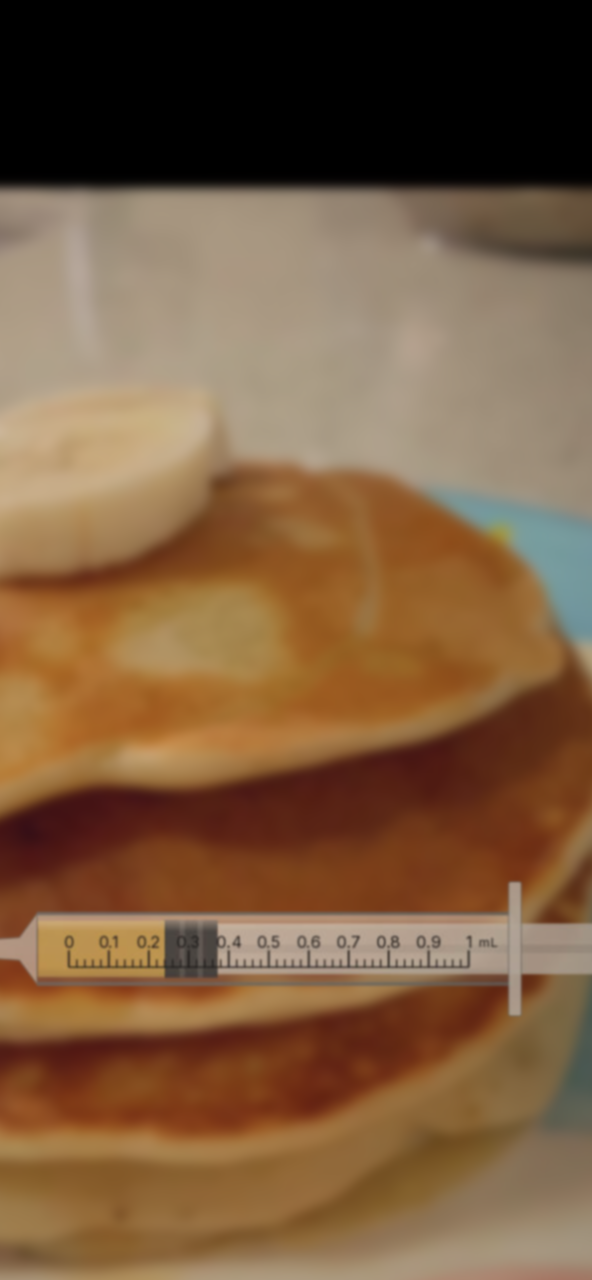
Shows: 0.24 mL
